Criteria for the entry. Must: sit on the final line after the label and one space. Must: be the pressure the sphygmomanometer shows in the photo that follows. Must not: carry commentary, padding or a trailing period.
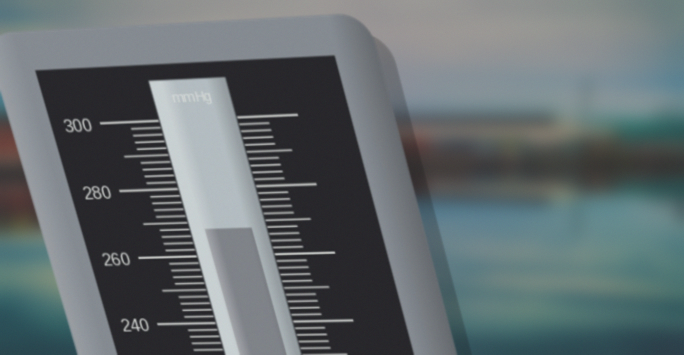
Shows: 268 mmHg
